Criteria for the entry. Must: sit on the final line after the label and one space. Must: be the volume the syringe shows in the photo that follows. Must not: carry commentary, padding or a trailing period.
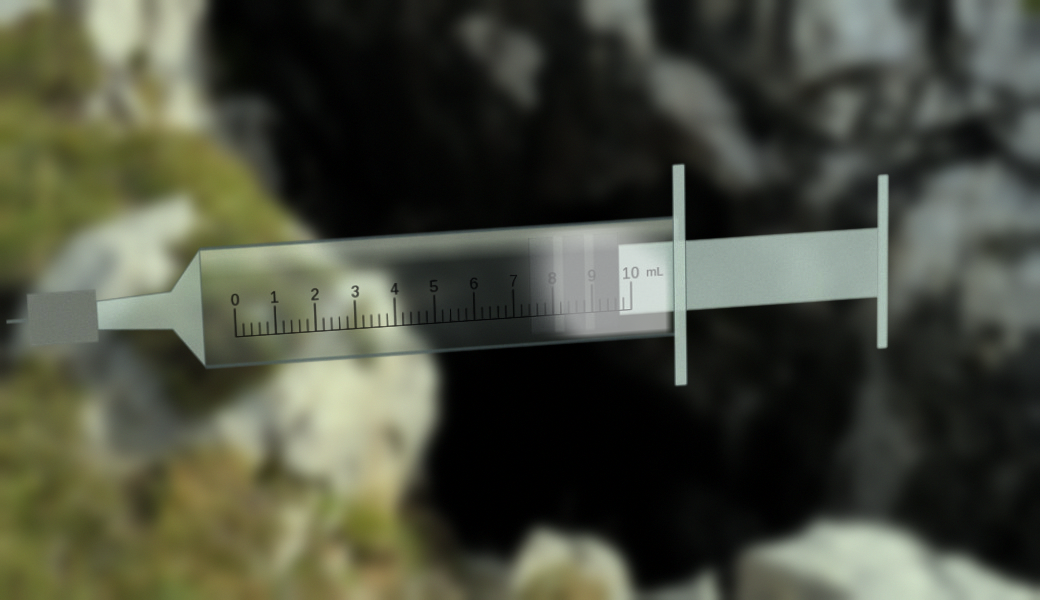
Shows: 7.4 mL
